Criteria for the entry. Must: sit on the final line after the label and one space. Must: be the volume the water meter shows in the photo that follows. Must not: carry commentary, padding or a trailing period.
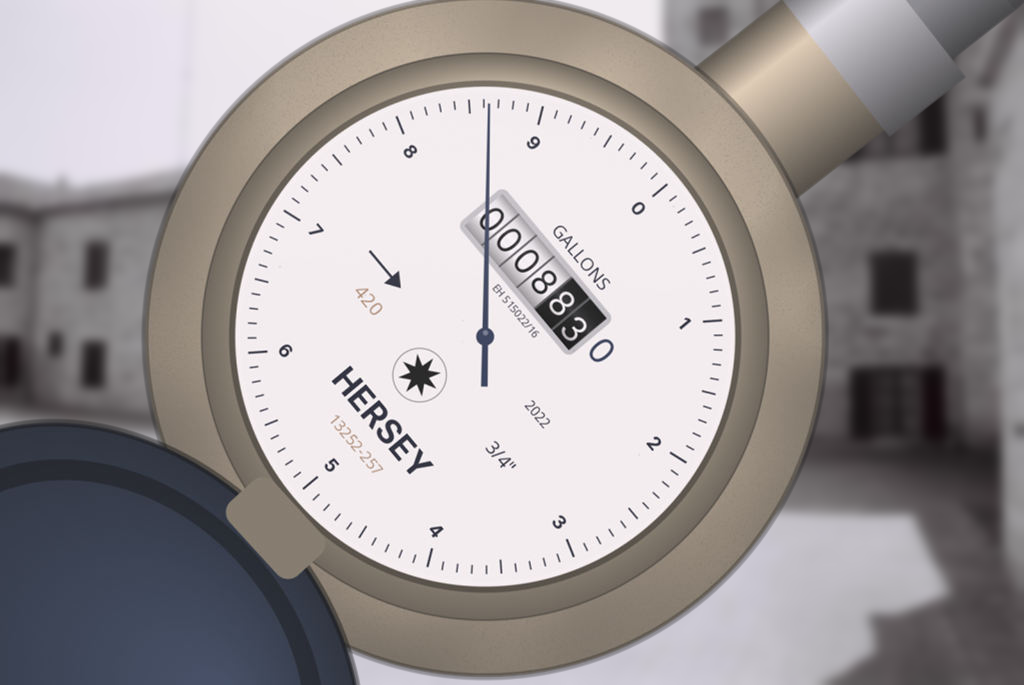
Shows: 8828.6 gal
